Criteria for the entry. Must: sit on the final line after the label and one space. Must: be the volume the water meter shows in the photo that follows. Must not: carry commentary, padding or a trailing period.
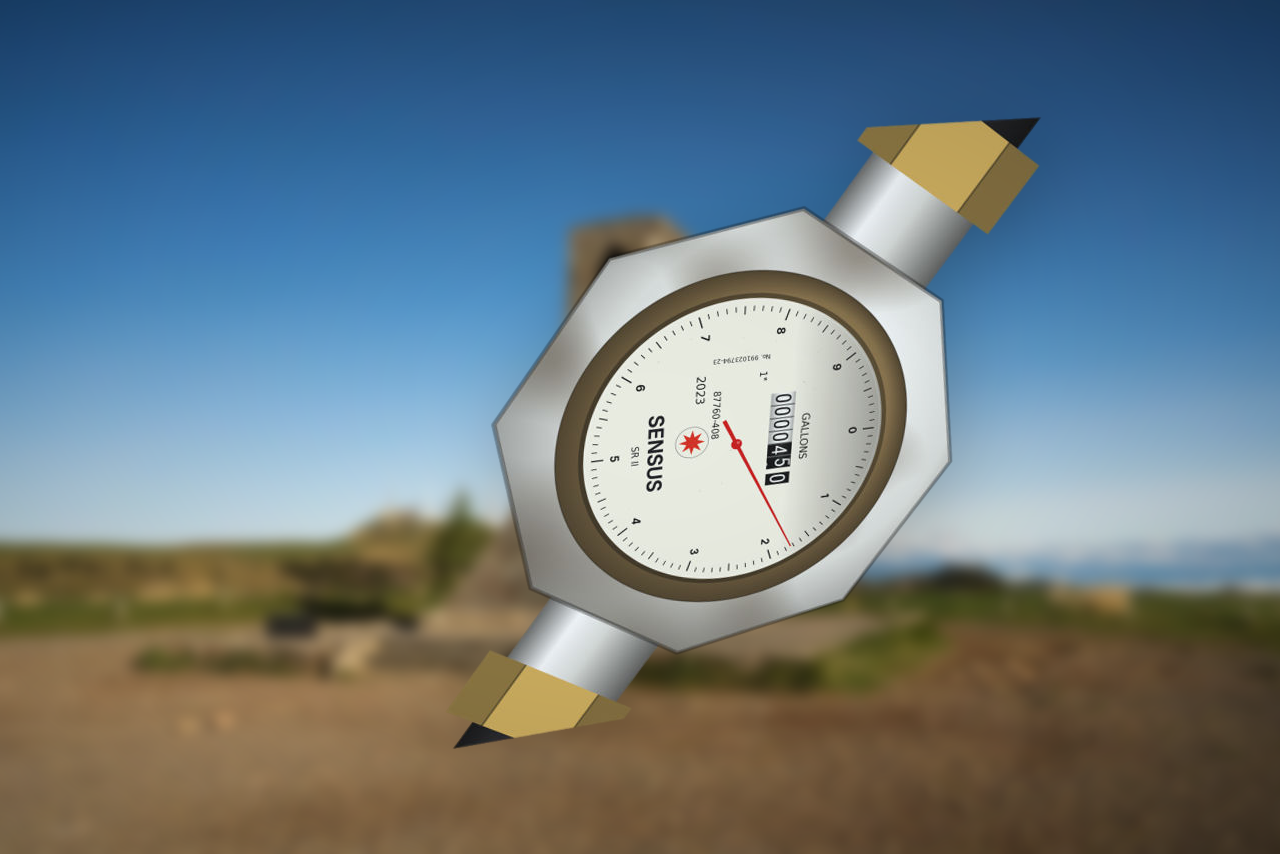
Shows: 451.7 gal
